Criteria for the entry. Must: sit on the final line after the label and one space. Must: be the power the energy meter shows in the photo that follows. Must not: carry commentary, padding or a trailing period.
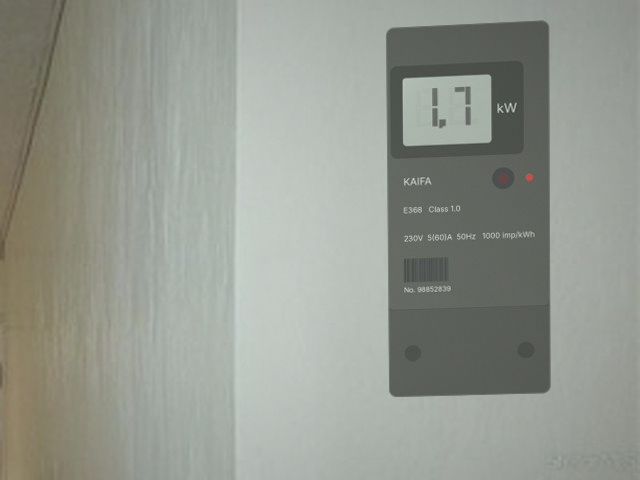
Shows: 1.7 kW
